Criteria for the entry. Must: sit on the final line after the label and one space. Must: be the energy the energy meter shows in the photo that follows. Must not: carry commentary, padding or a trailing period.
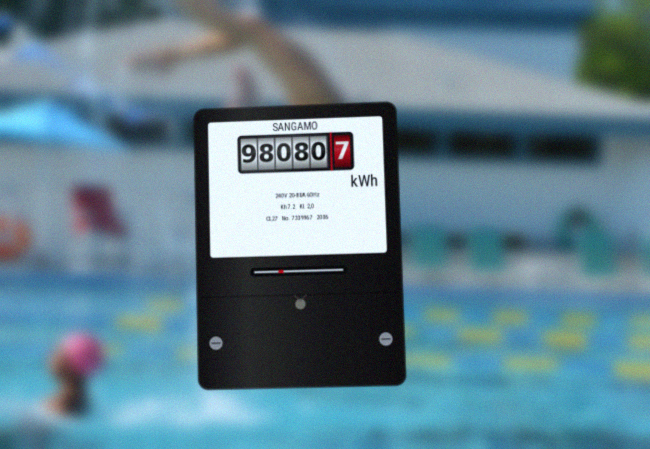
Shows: 98080.7 kWh
